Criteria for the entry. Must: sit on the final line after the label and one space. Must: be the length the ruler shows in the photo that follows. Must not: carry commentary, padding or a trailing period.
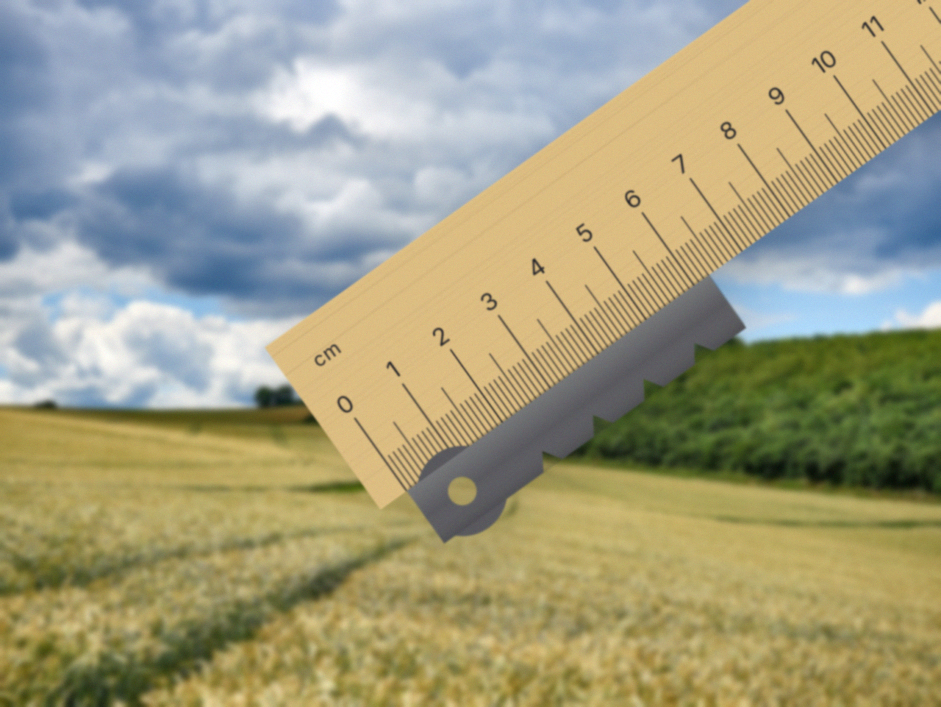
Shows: 6.3 cm
